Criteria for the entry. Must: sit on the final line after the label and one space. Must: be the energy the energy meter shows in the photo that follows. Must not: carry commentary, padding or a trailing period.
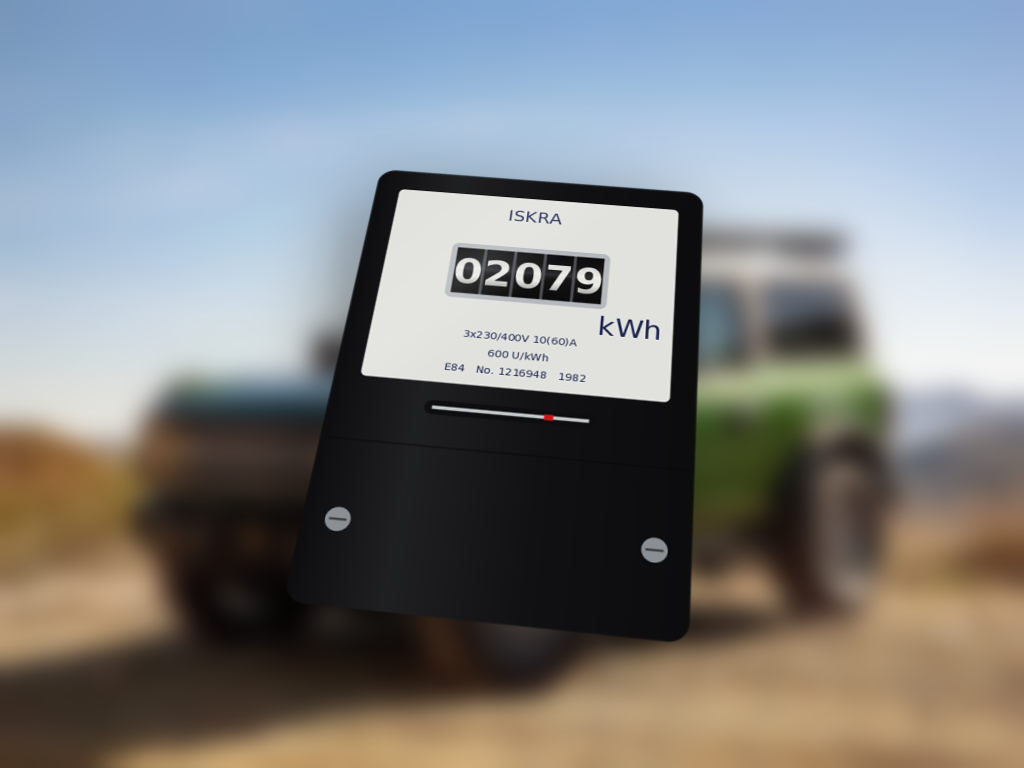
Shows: 2079 kWh
